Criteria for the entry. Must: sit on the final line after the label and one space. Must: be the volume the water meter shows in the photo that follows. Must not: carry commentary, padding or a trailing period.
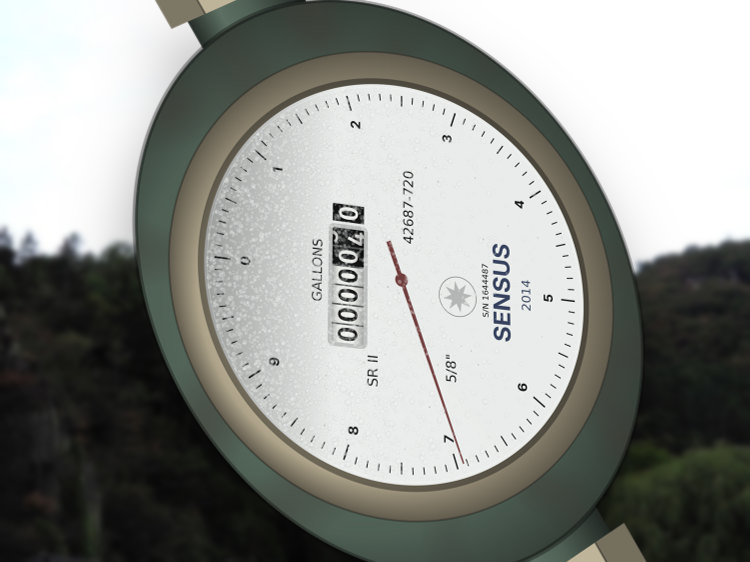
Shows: 36.9 gal
